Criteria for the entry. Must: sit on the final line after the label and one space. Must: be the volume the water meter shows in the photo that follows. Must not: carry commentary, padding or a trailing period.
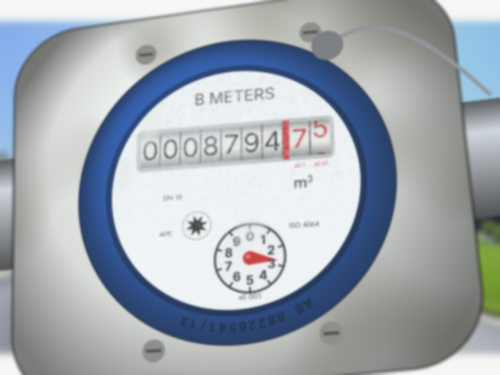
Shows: 8794.752 m³
